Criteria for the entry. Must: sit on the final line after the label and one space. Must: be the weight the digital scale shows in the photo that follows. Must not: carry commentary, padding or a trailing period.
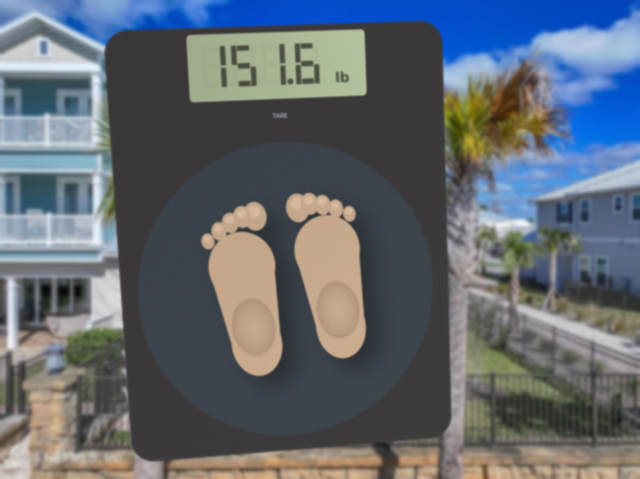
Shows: 151.6 lb
